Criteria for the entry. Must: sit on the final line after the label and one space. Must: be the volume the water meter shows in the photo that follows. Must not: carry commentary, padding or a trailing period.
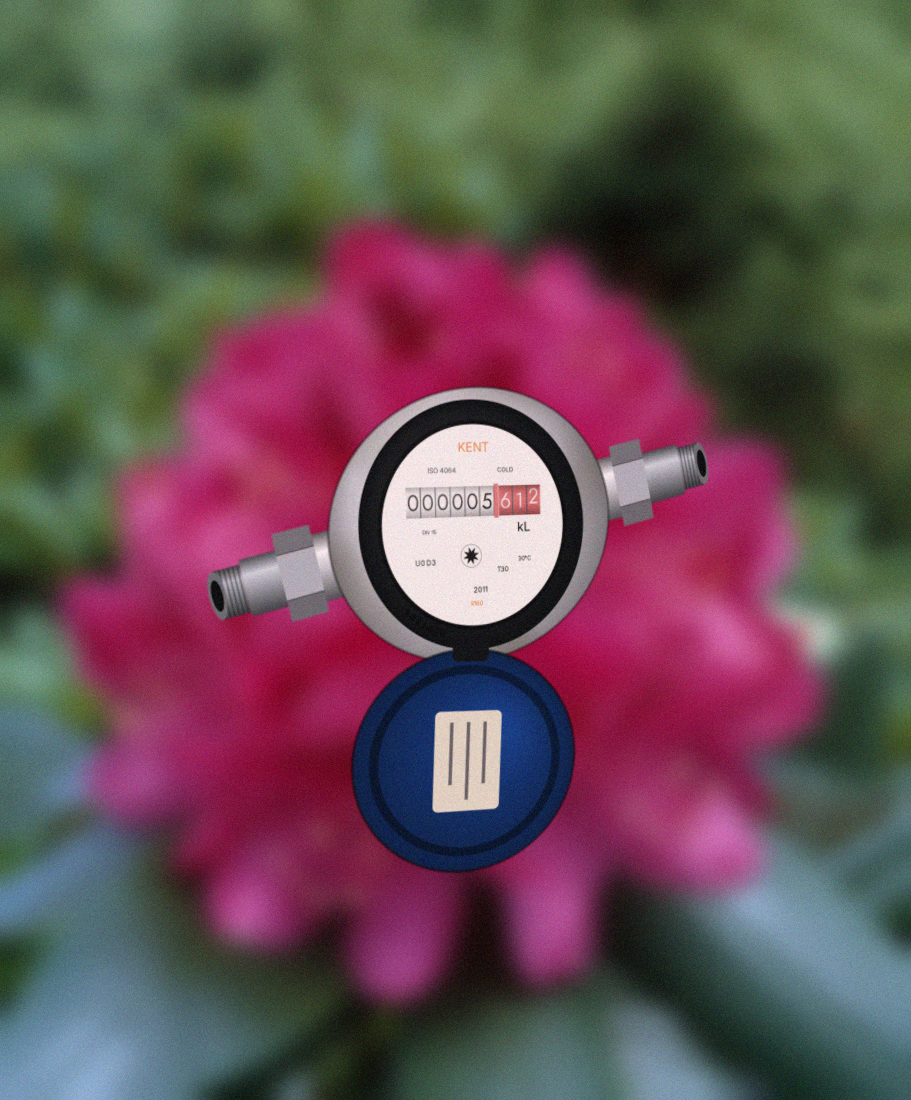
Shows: 5.612 kL
